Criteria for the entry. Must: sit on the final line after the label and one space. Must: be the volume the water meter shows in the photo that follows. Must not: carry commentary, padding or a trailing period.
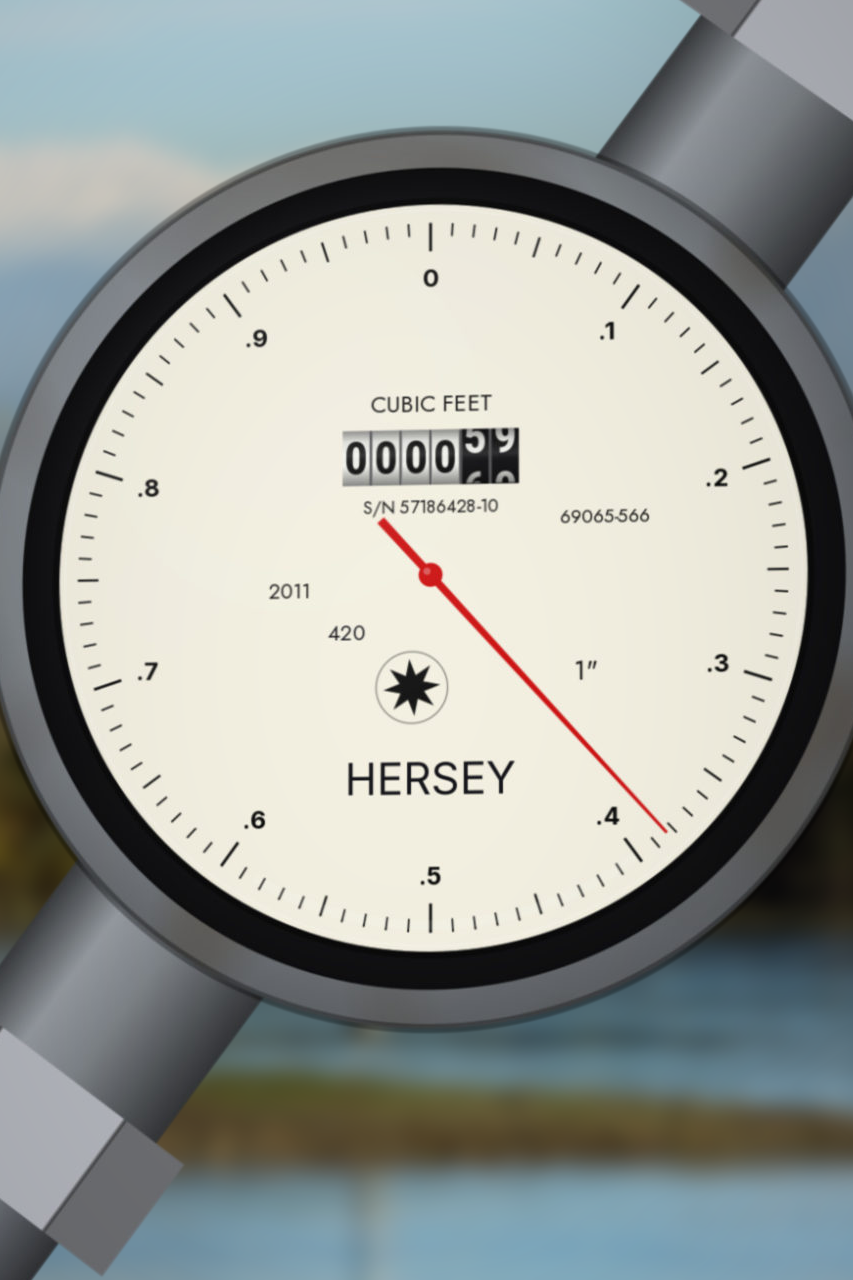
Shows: 59.38 ft³
